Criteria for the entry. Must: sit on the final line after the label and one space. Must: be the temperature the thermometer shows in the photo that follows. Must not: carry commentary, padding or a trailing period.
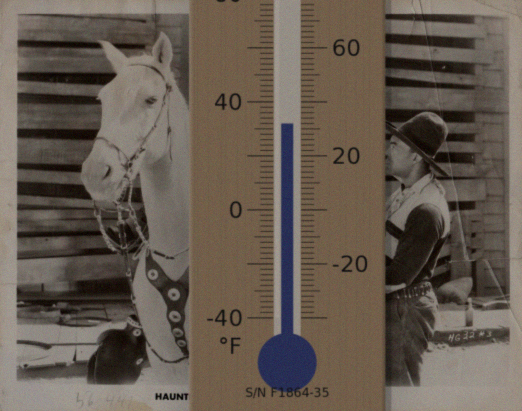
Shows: 32 °F
